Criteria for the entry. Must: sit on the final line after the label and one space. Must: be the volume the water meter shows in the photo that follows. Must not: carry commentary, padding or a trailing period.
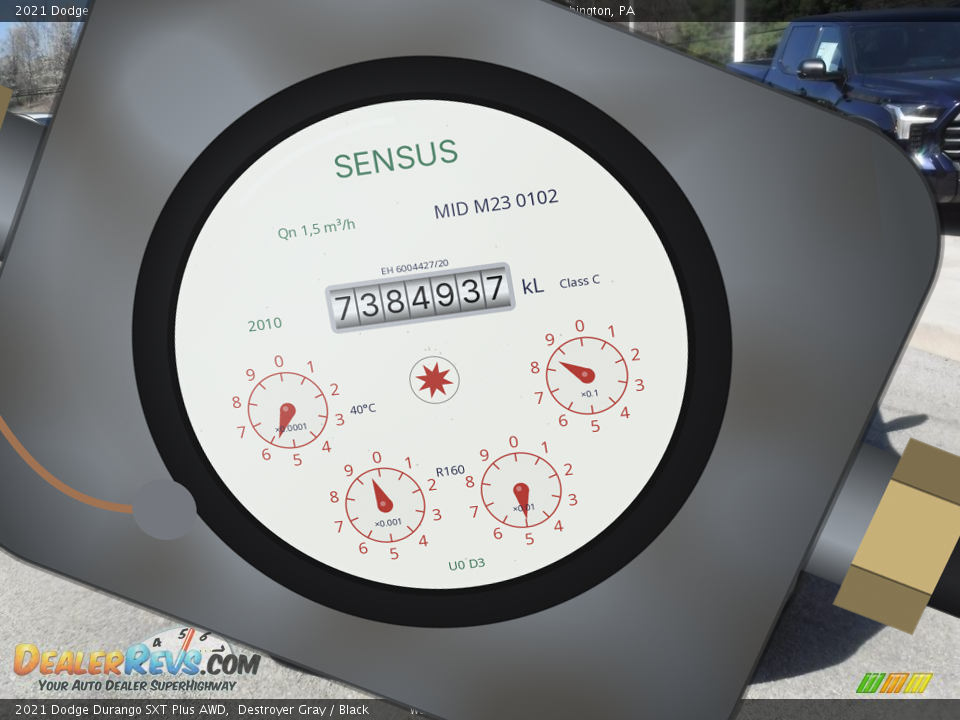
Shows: 7384937.8495 kL
